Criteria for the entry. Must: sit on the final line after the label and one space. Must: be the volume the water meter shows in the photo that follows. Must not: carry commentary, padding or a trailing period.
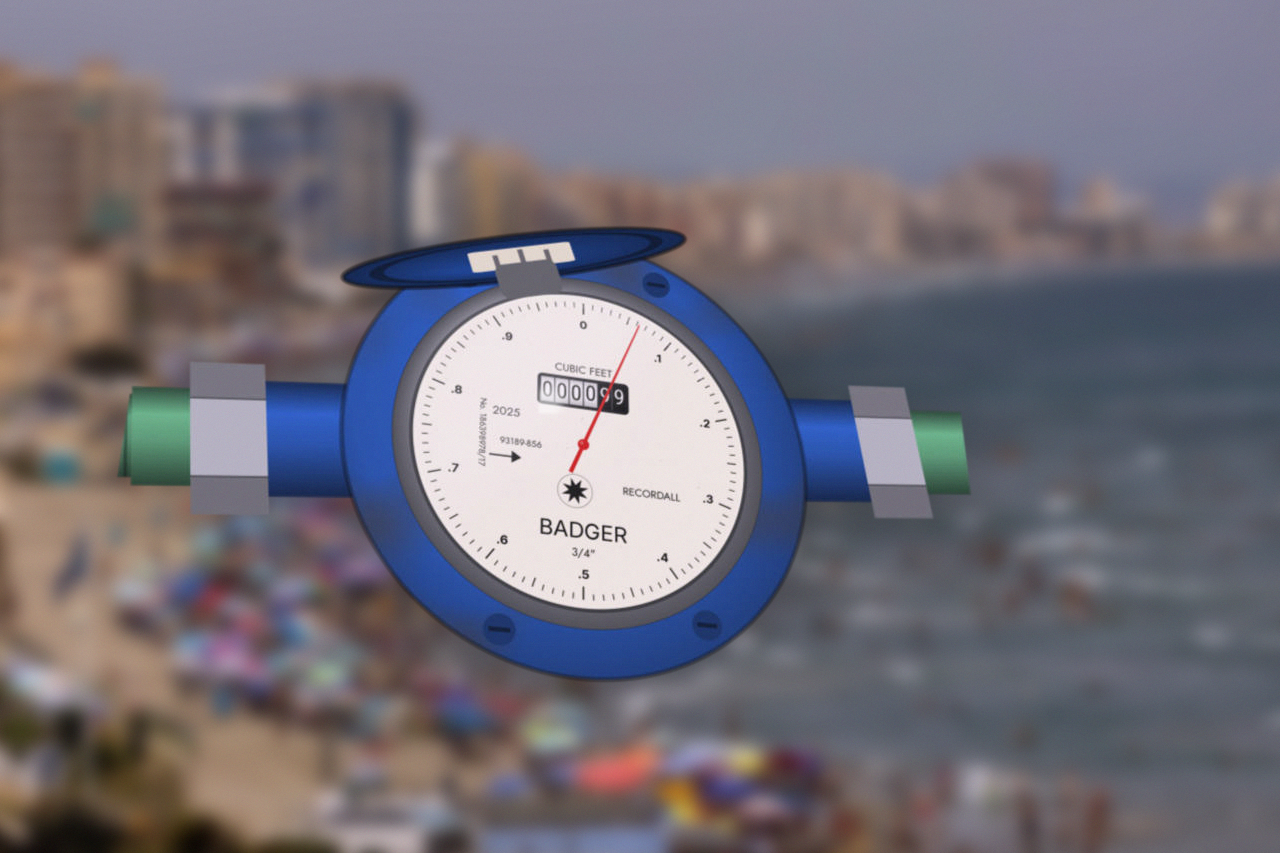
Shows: 99.06 ft³
